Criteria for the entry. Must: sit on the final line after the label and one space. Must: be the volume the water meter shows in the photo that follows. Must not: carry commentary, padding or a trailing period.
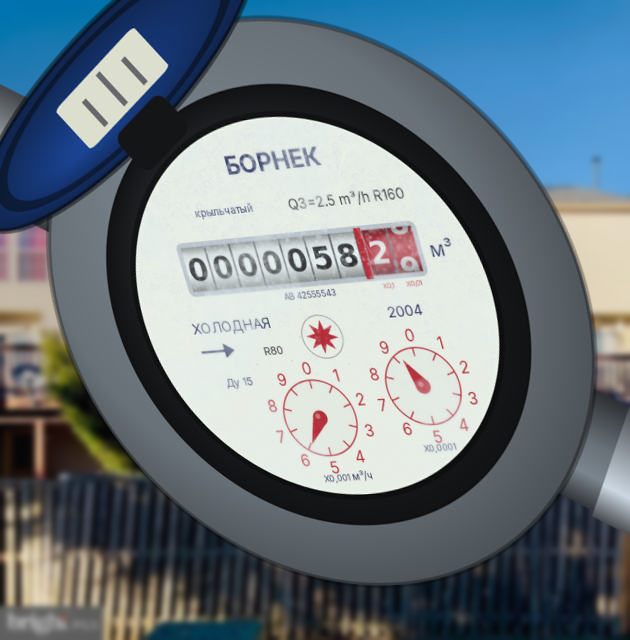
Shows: 58.2859 m³
